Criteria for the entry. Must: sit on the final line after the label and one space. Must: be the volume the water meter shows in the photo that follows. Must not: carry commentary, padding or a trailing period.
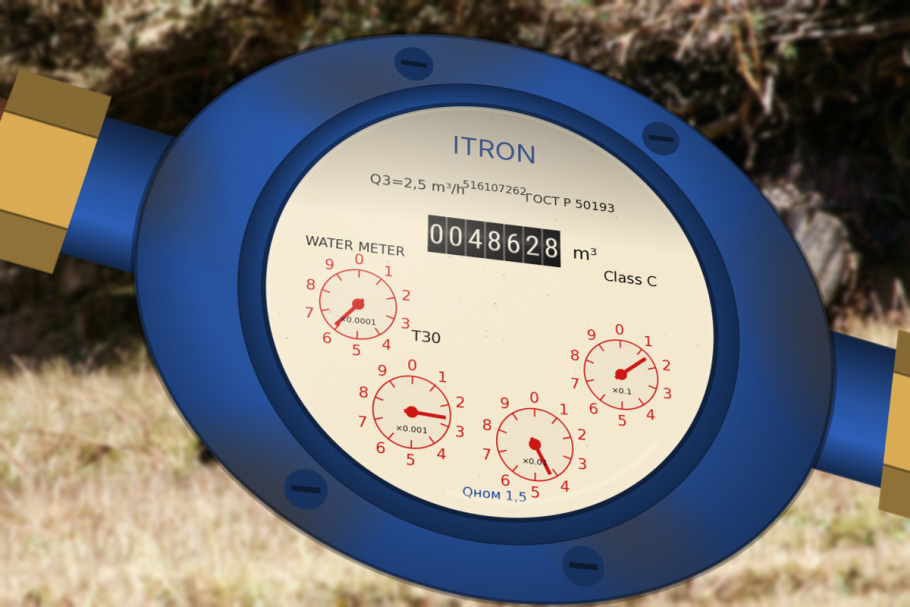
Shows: 48628.1426 m³
